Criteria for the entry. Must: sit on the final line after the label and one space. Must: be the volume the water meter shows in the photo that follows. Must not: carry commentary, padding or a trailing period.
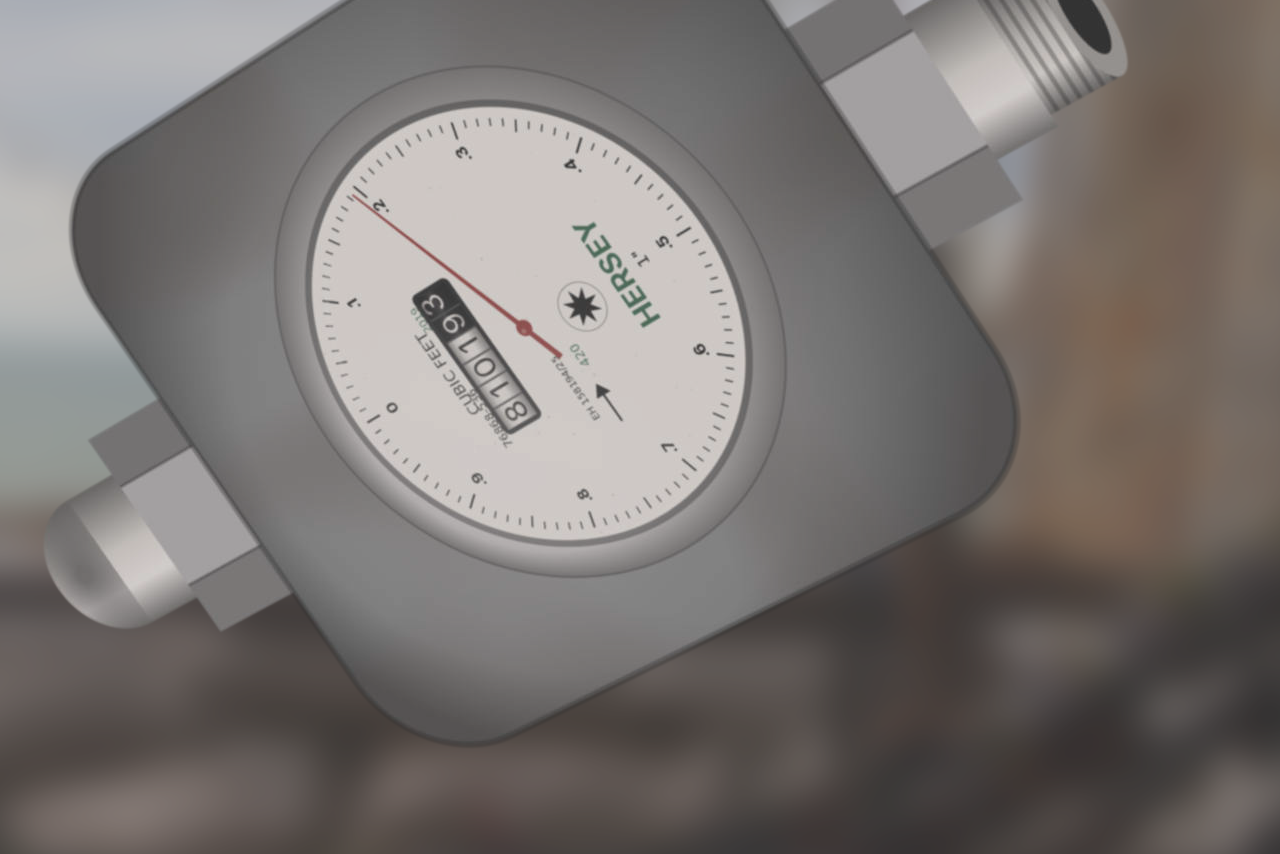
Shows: 810193.19 ft³
